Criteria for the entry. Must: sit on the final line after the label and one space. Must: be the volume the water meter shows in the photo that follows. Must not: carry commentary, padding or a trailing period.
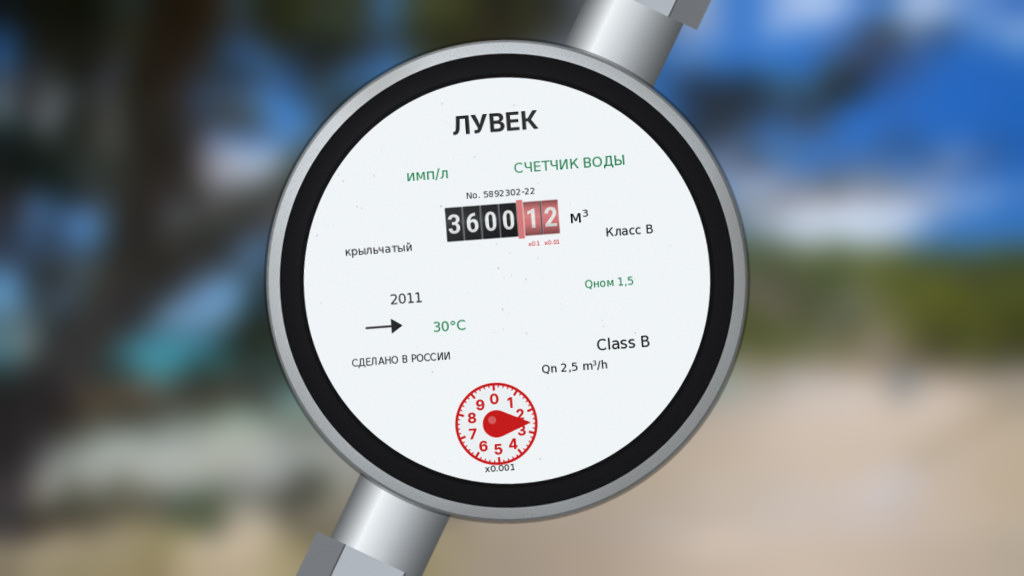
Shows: 3600.122 m³
